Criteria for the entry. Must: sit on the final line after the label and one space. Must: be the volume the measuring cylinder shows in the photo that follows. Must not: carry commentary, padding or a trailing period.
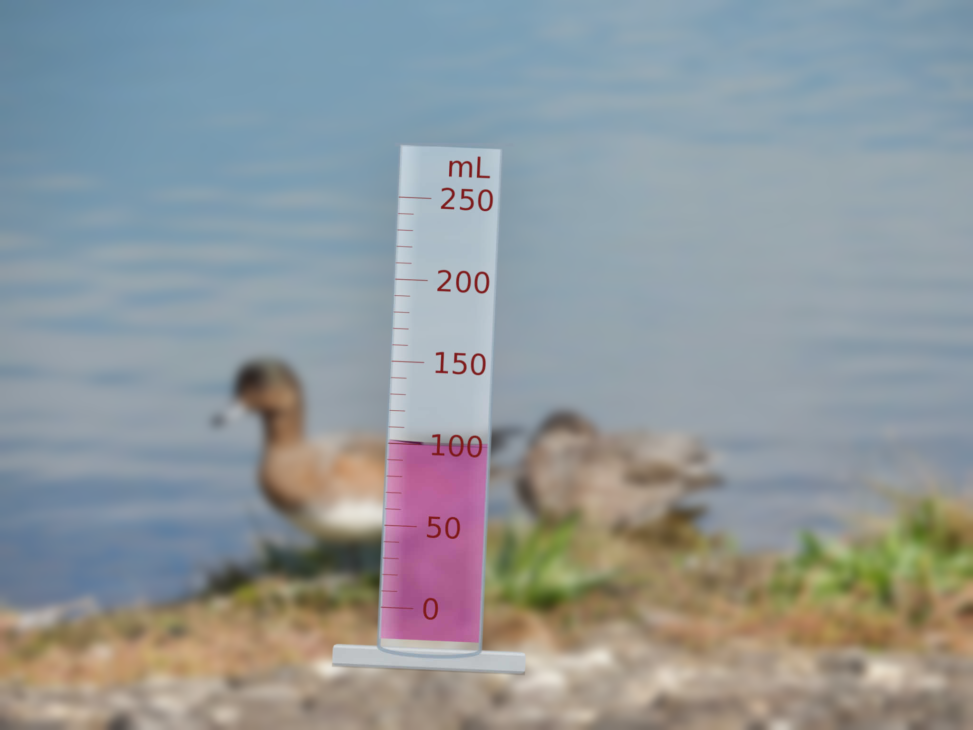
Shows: 100 mL
